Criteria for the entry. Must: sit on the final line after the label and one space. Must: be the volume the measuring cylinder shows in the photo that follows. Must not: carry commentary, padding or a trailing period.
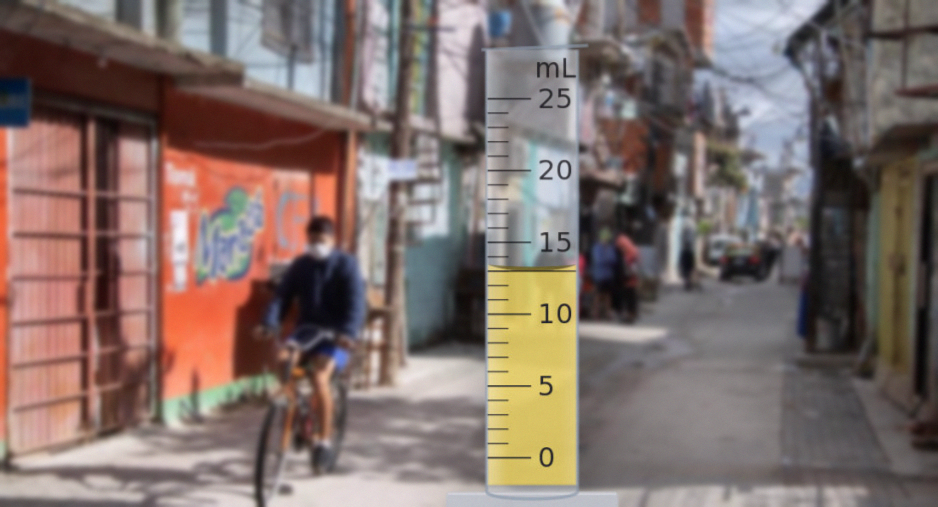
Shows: 13 mL
